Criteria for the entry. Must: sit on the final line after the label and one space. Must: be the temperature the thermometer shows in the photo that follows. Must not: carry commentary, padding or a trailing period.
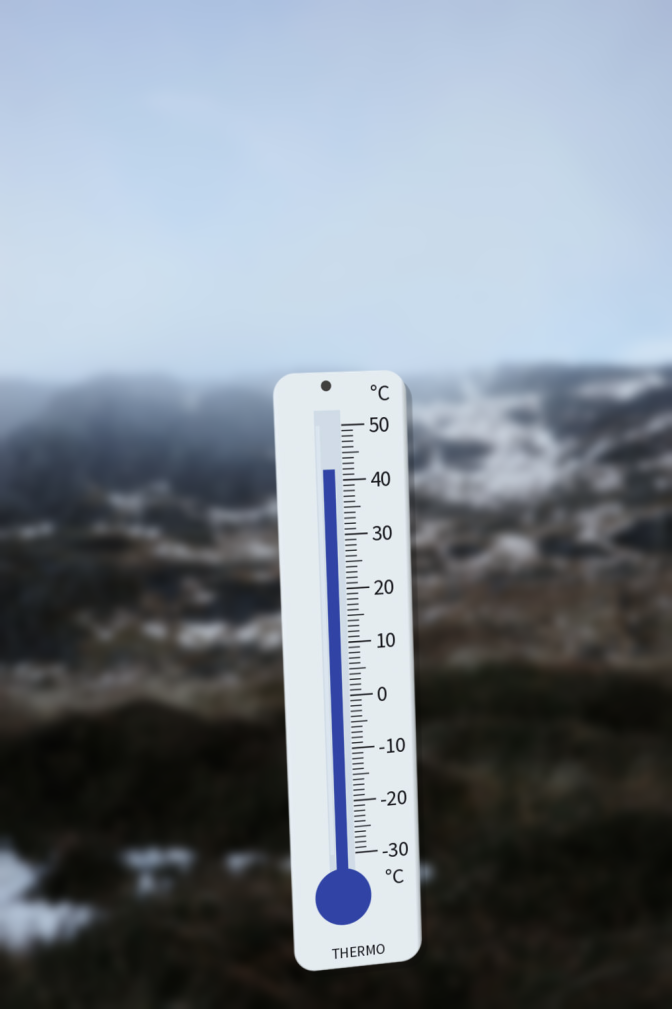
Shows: 42 °C
